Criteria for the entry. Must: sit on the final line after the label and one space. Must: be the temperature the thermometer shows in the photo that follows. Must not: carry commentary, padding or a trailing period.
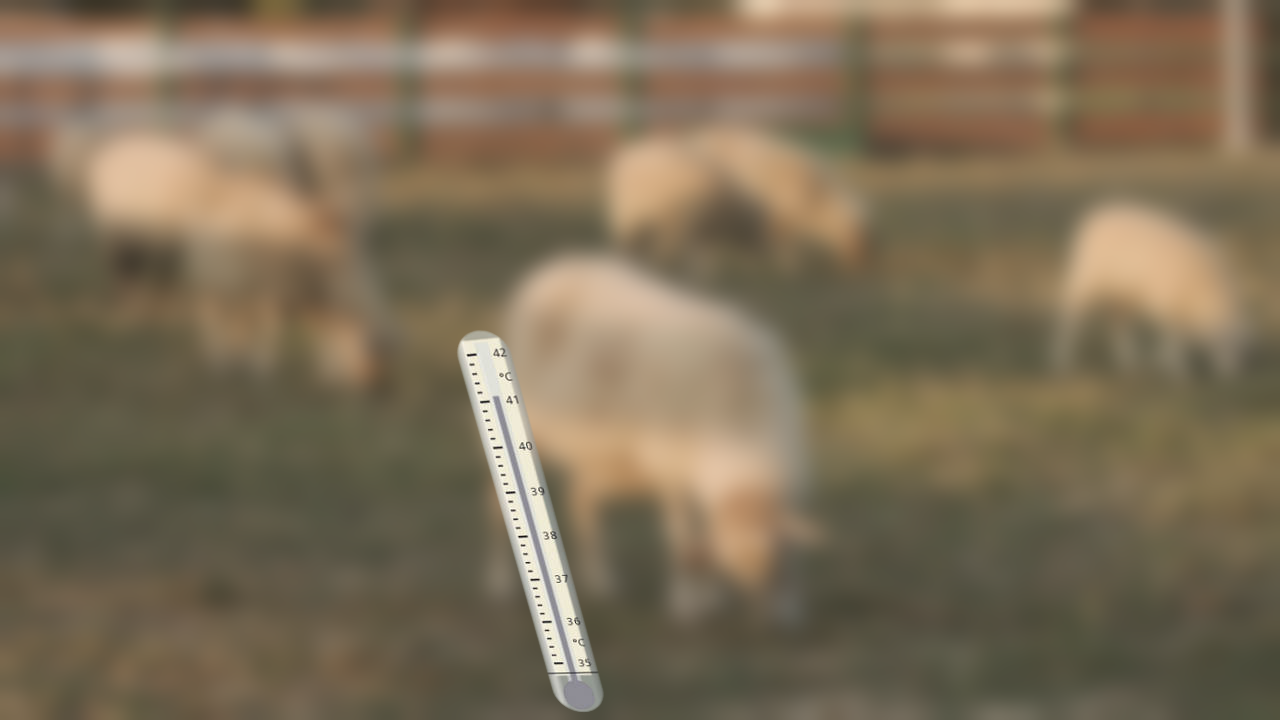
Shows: 41.1 °C
